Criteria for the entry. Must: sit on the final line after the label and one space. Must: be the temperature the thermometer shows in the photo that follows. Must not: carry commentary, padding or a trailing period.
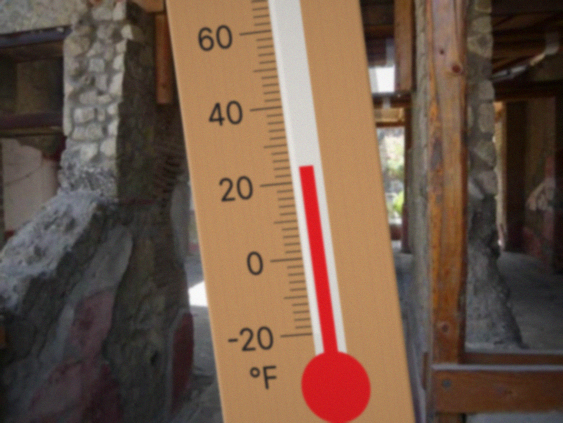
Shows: 24 °F
